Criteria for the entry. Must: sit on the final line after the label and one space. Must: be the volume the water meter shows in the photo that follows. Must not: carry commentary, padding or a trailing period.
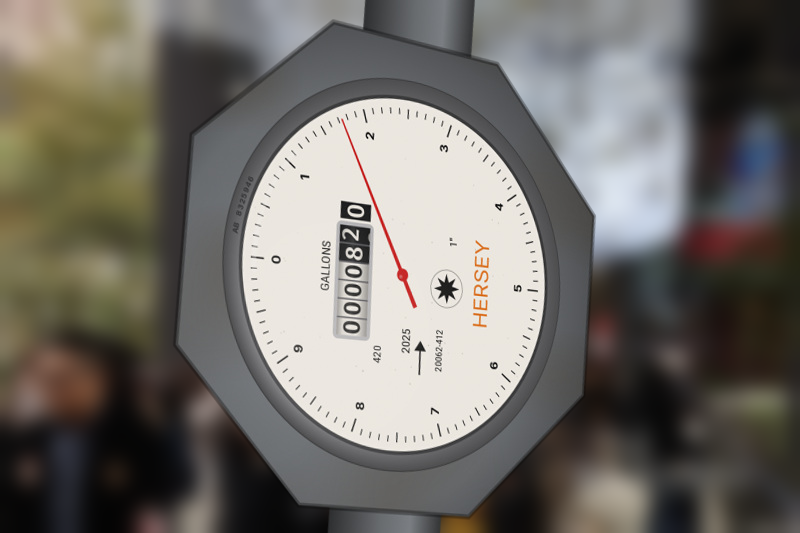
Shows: 821.7 gal
